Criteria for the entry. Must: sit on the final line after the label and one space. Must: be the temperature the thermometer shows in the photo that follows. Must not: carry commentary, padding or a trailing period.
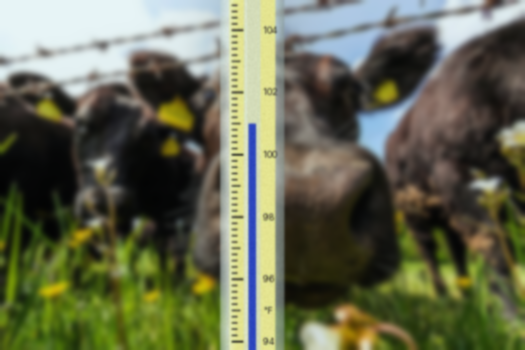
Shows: 101 °F
